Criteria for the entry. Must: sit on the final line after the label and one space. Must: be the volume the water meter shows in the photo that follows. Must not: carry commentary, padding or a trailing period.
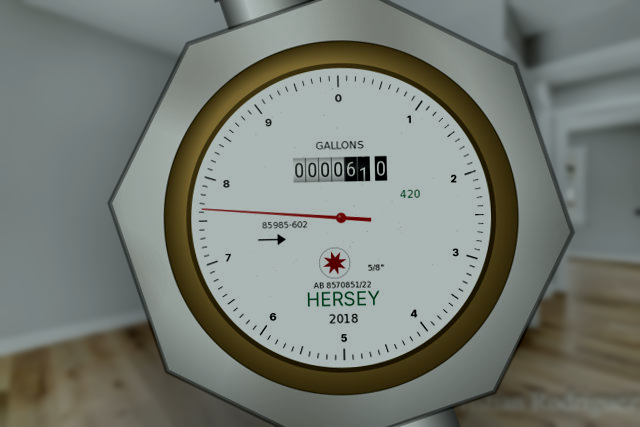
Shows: 607.6 gal
